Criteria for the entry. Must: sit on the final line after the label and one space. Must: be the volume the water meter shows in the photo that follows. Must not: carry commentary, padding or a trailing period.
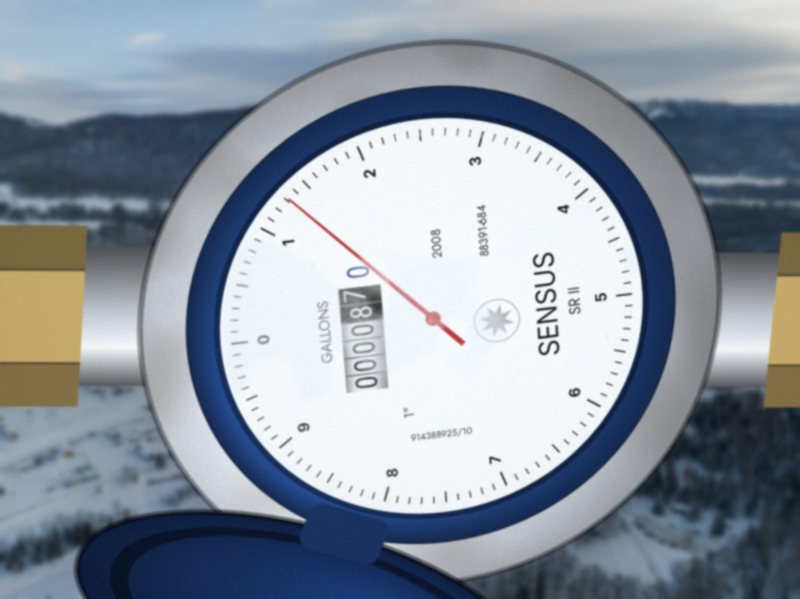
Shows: 871.3 gal
